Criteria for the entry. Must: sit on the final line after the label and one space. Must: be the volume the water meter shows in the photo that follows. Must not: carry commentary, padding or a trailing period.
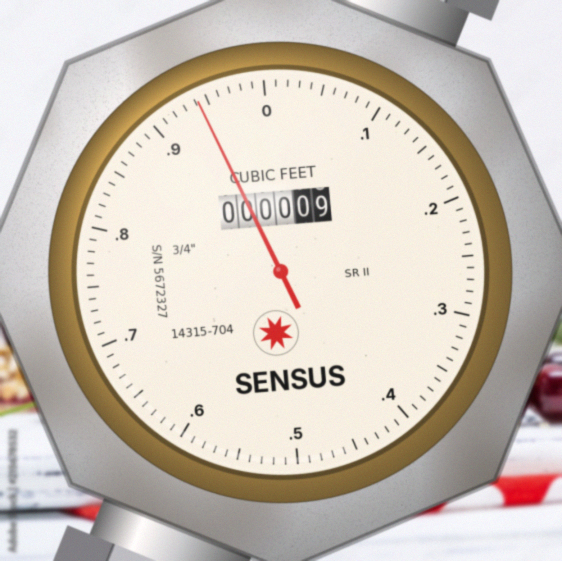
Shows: 8.94 ft³
